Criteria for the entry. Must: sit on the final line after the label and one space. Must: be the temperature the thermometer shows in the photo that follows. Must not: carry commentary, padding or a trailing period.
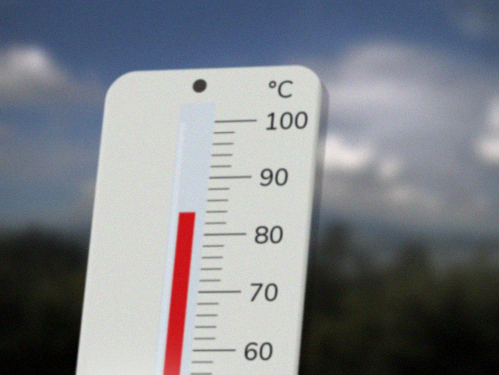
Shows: 84 °C
